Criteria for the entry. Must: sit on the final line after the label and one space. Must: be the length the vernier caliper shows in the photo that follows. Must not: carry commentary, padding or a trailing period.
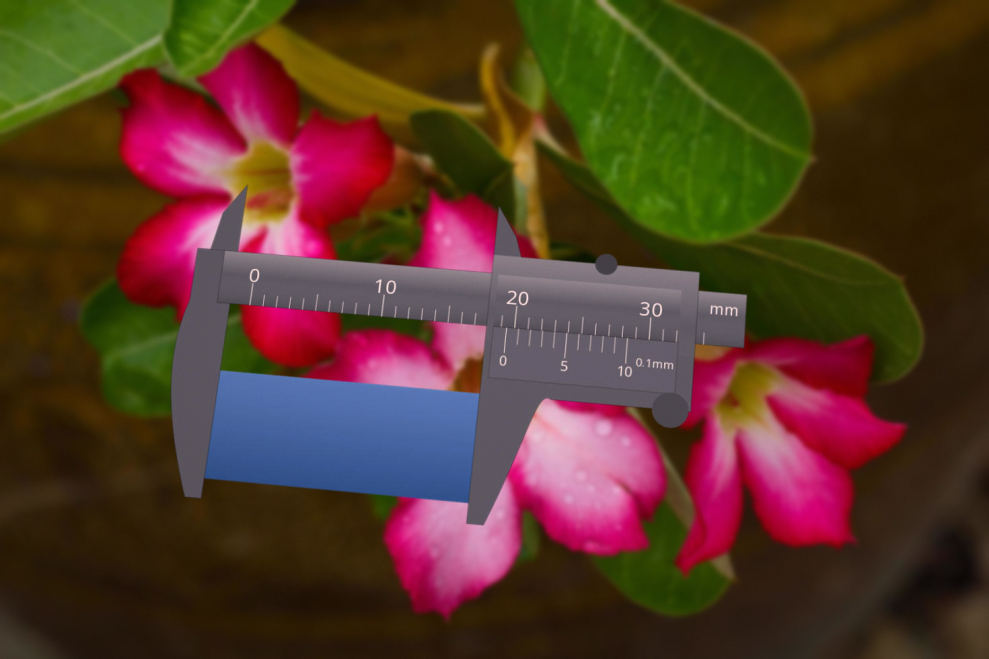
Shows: 19.4 mm
